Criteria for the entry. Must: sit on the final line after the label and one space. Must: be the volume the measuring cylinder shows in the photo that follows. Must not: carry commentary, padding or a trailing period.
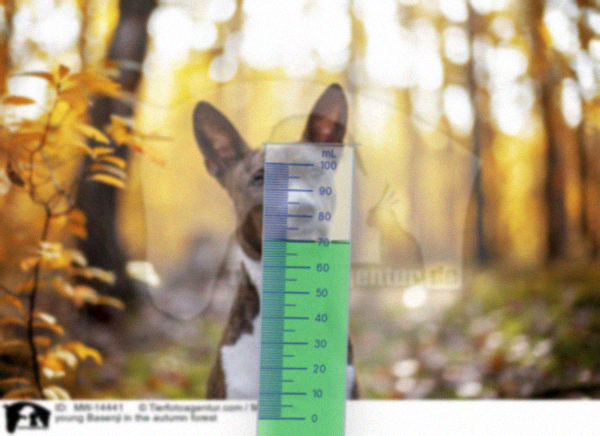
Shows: 70 mL
